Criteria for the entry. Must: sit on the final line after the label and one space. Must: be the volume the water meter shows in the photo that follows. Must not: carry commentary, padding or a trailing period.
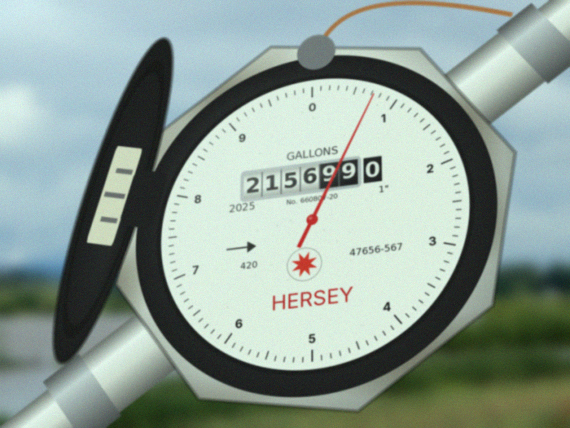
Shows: 2156990.7 gal
